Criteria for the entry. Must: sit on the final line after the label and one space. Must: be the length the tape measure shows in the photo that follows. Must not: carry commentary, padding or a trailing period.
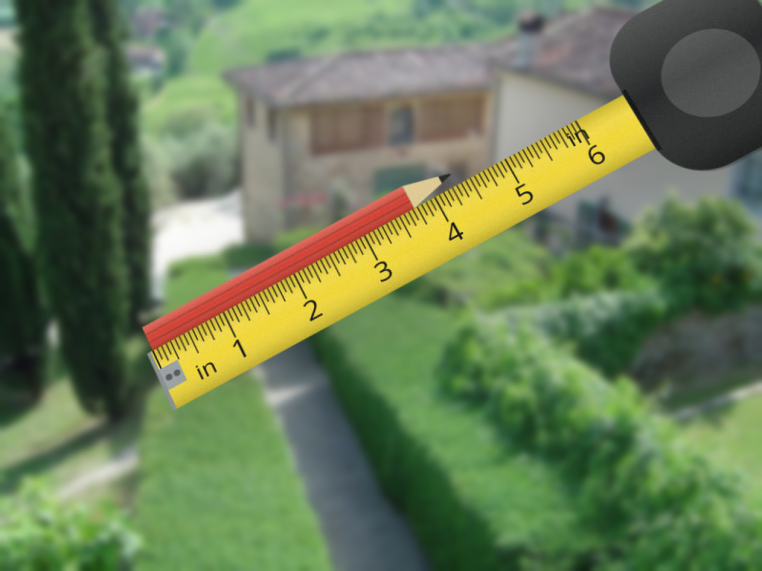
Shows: 4.3125 in
